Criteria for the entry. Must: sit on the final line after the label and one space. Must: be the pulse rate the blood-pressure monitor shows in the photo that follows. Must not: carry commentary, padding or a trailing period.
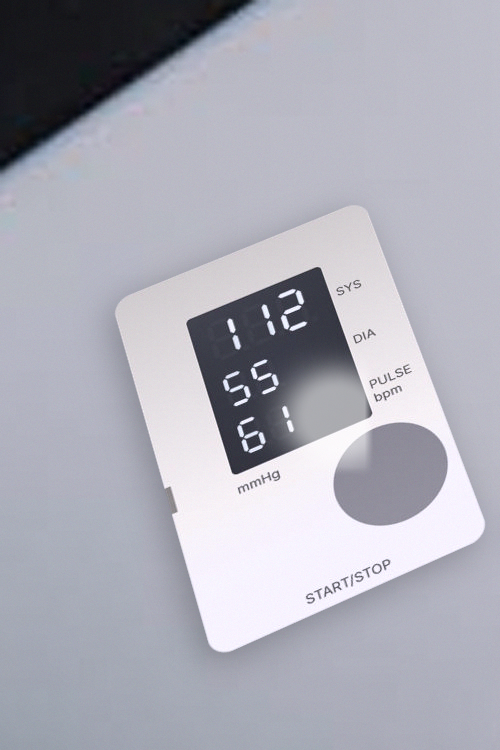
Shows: 61 bpm
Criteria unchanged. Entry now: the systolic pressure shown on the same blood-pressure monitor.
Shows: 112 mmHg
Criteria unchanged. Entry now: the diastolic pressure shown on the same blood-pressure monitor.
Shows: 55 mmHg
